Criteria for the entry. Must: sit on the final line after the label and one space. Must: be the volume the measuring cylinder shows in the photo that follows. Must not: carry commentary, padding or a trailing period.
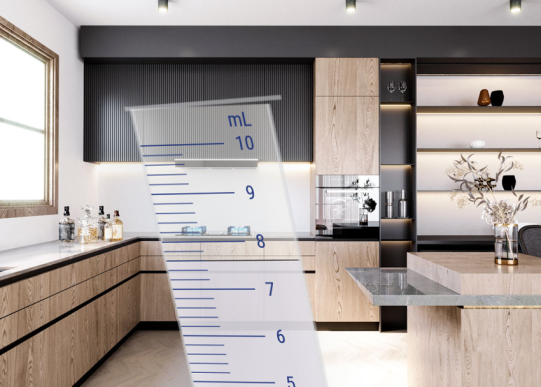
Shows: 7.6 mL
